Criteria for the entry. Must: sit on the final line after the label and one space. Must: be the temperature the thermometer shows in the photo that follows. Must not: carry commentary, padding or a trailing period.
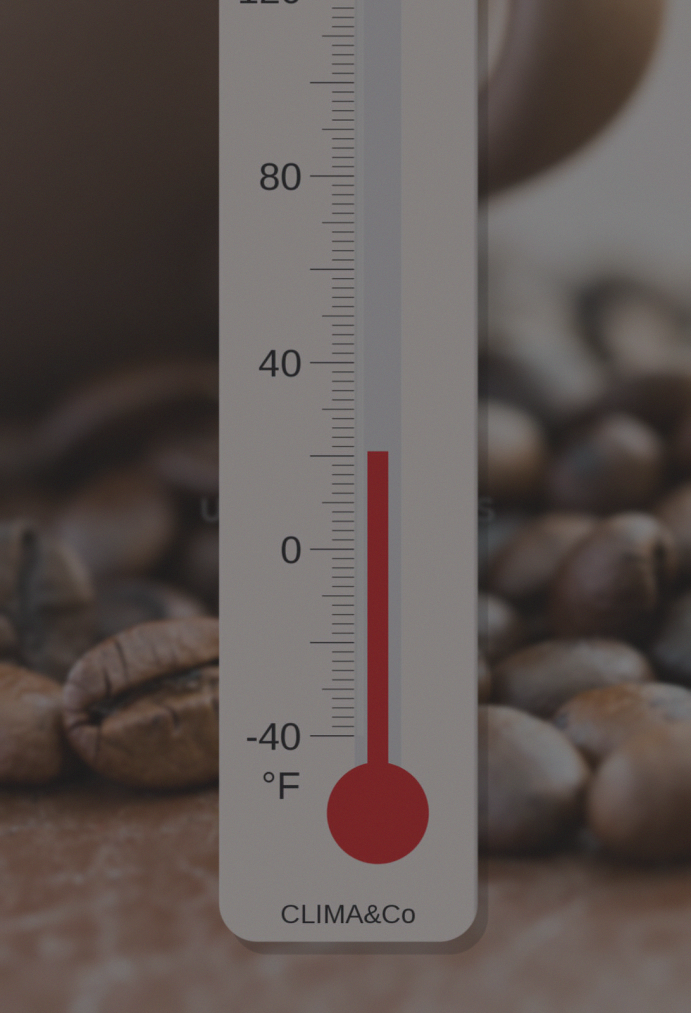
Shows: 21 °F
